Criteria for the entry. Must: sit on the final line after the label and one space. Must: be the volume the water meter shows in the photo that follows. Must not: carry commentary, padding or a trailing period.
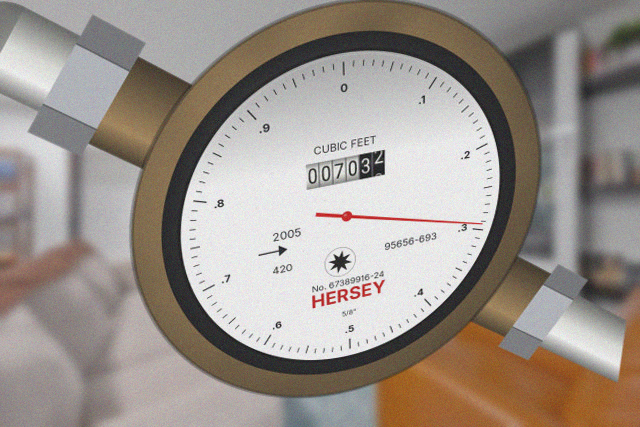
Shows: 7032.29 ft³
